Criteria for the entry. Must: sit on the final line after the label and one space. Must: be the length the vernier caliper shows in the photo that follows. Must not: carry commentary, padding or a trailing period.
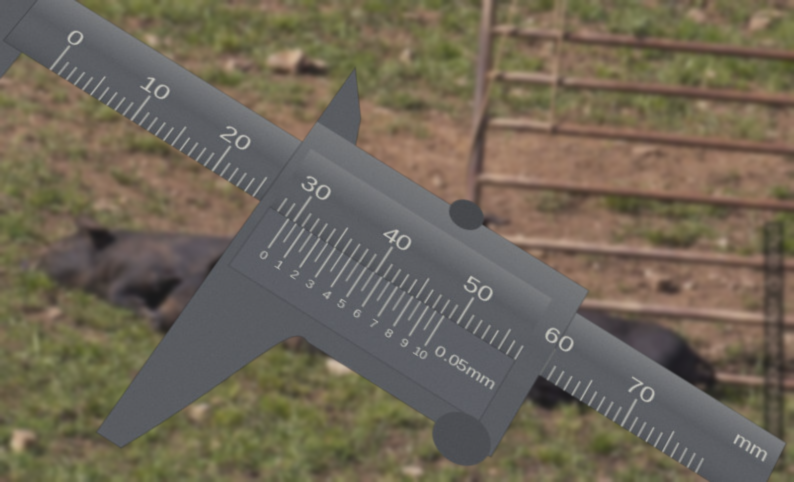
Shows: 29.4 mm
